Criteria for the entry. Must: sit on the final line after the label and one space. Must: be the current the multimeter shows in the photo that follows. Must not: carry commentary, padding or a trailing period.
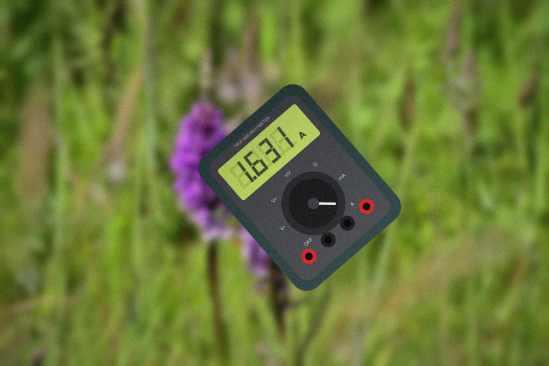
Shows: 1.631 A
